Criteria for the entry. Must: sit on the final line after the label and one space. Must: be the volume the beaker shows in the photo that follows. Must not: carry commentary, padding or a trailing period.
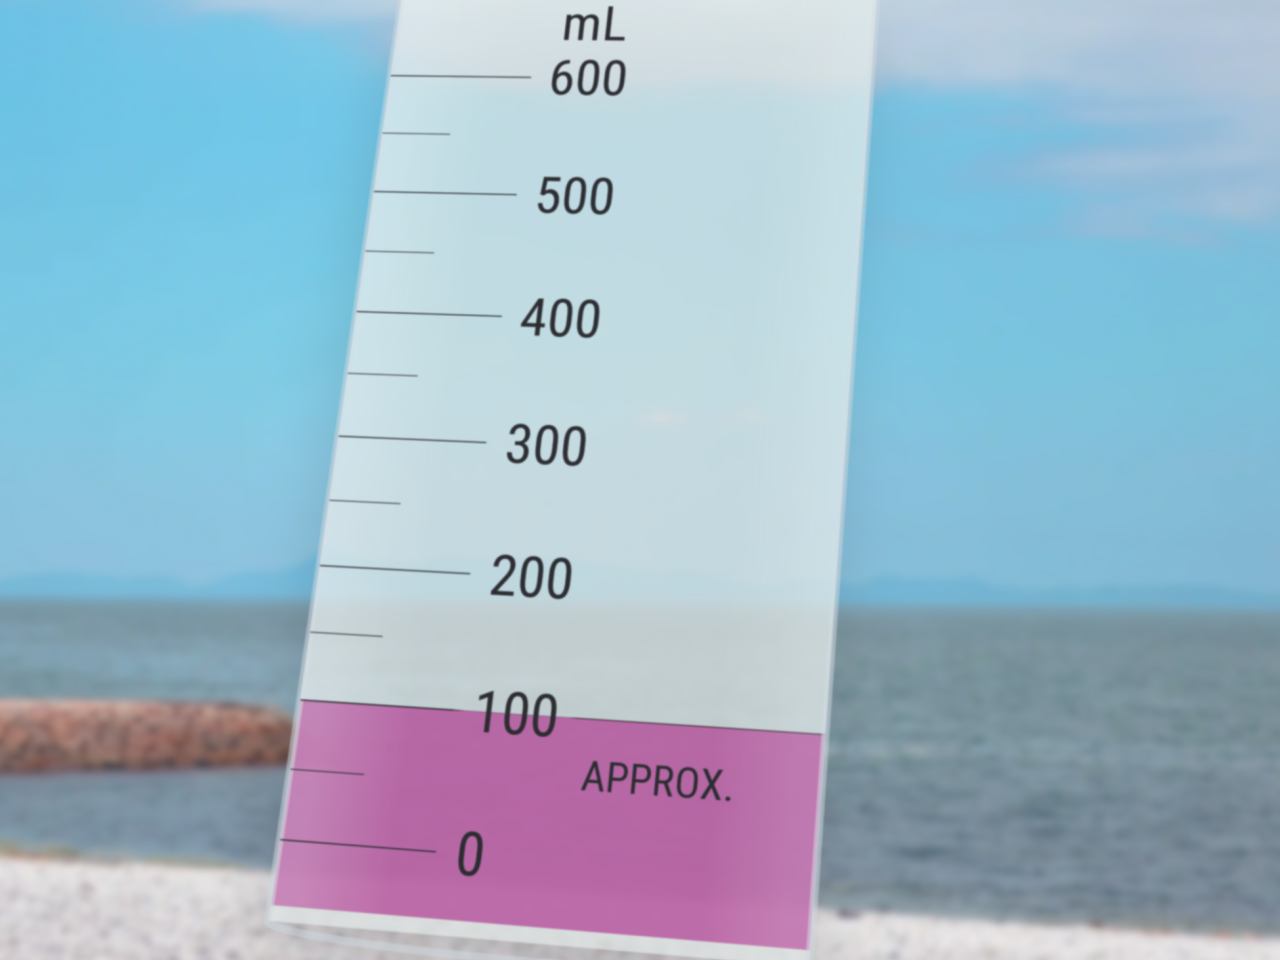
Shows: 100 mL
